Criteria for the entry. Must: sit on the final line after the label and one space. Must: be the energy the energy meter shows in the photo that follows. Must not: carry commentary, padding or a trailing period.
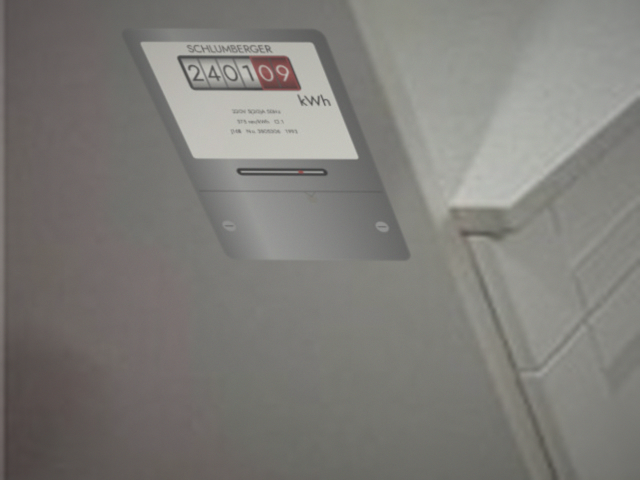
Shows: 2401.09 kWh
